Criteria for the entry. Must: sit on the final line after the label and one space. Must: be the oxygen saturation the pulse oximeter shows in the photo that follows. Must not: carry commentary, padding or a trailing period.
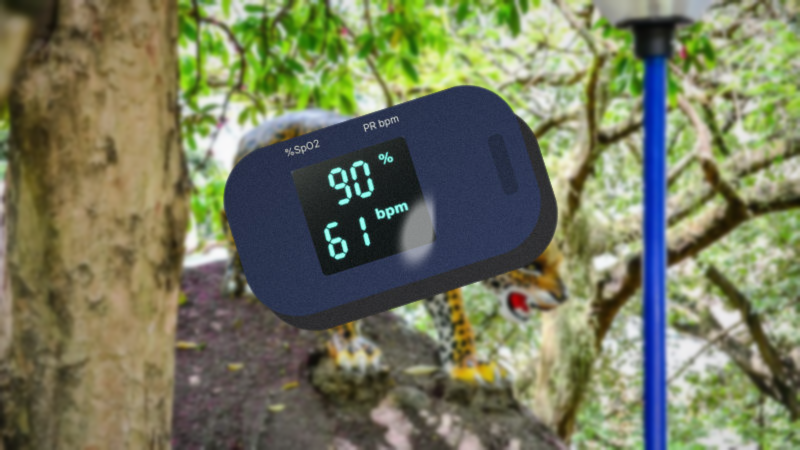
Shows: 90 %
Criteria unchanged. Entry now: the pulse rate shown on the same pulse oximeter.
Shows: 61 bpm
